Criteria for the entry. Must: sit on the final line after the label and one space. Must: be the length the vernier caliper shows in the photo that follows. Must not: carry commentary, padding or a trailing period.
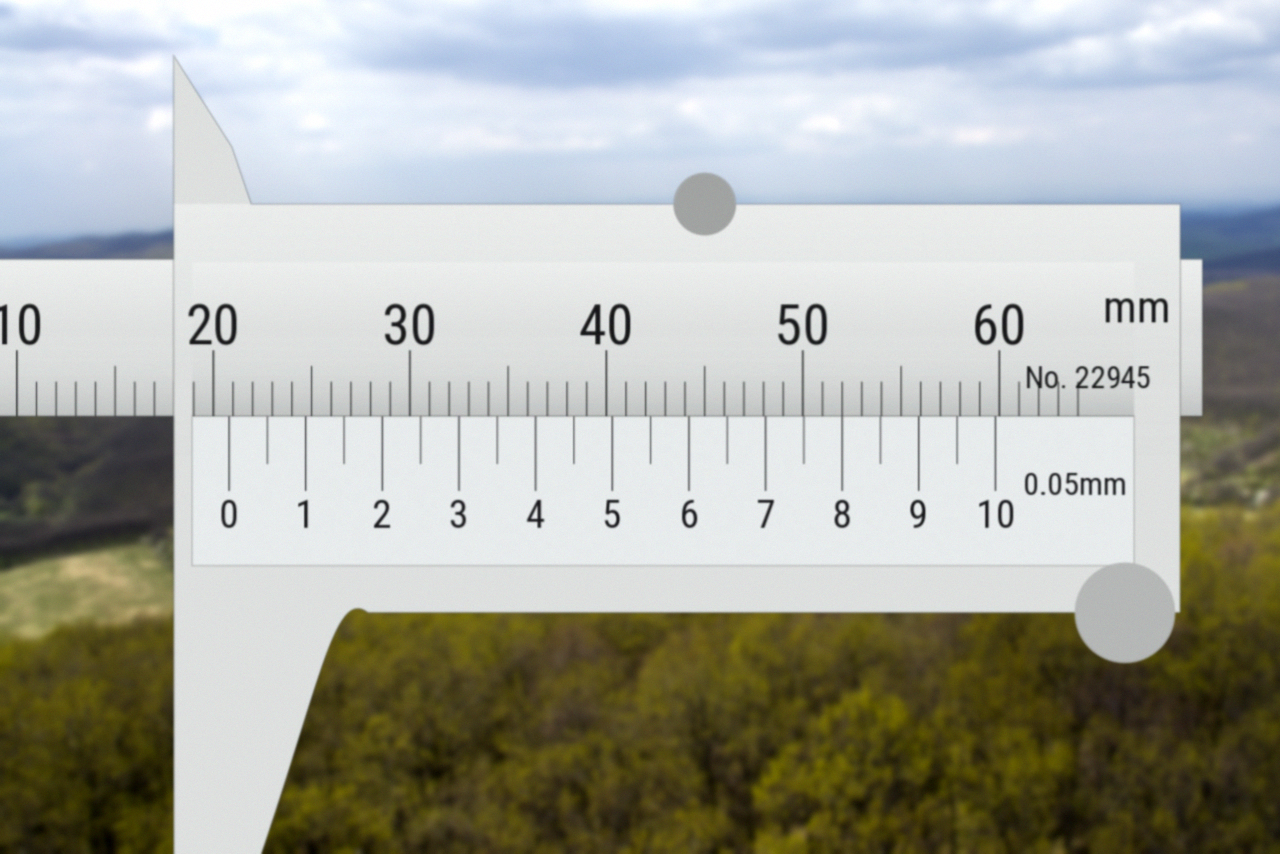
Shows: 20.8 mm
